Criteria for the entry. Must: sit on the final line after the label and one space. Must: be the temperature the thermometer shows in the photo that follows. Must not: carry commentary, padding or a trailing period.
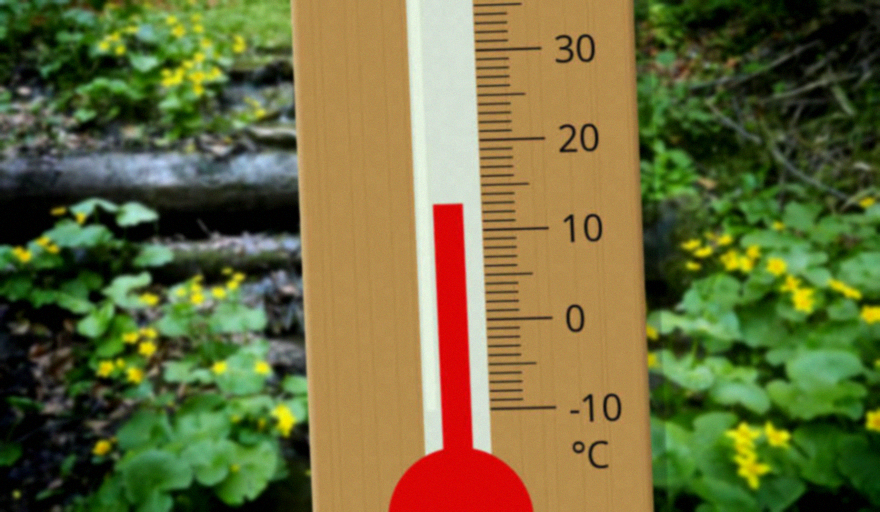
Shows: 13 °C
